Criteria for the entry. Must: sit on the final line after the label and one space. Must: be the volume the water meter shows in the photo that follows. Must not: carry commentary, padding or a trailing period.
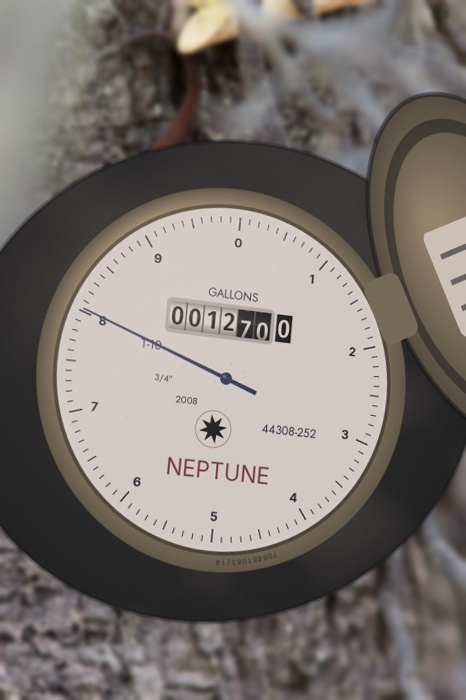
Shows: 12698.0 gal
